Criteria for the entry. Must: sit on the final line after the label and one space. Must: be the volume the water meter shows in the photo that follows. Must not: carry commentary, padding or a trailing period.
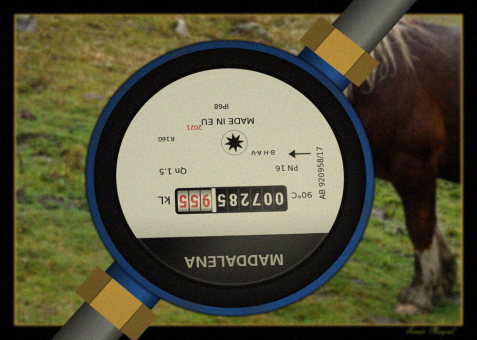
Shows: 7285.955 kL
